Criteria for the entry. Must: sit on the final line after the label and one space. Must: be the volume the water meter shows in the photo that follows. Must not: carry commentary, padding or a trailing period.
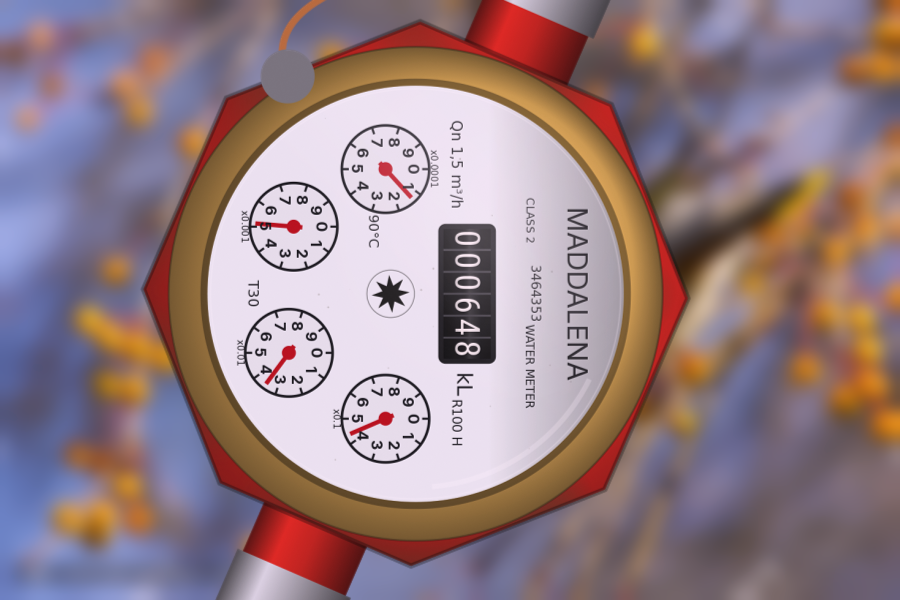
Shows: 648.4351 kL
